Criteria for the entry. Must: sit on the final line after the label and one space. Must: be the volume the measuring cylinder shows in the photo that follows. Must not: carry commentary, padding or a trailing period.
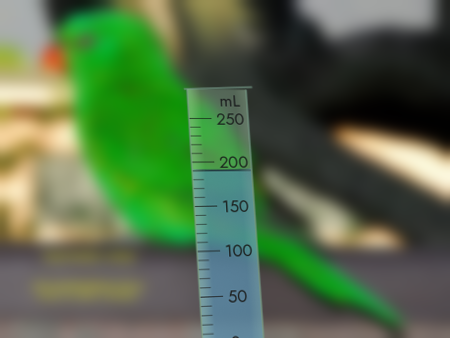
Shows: 190 mL
